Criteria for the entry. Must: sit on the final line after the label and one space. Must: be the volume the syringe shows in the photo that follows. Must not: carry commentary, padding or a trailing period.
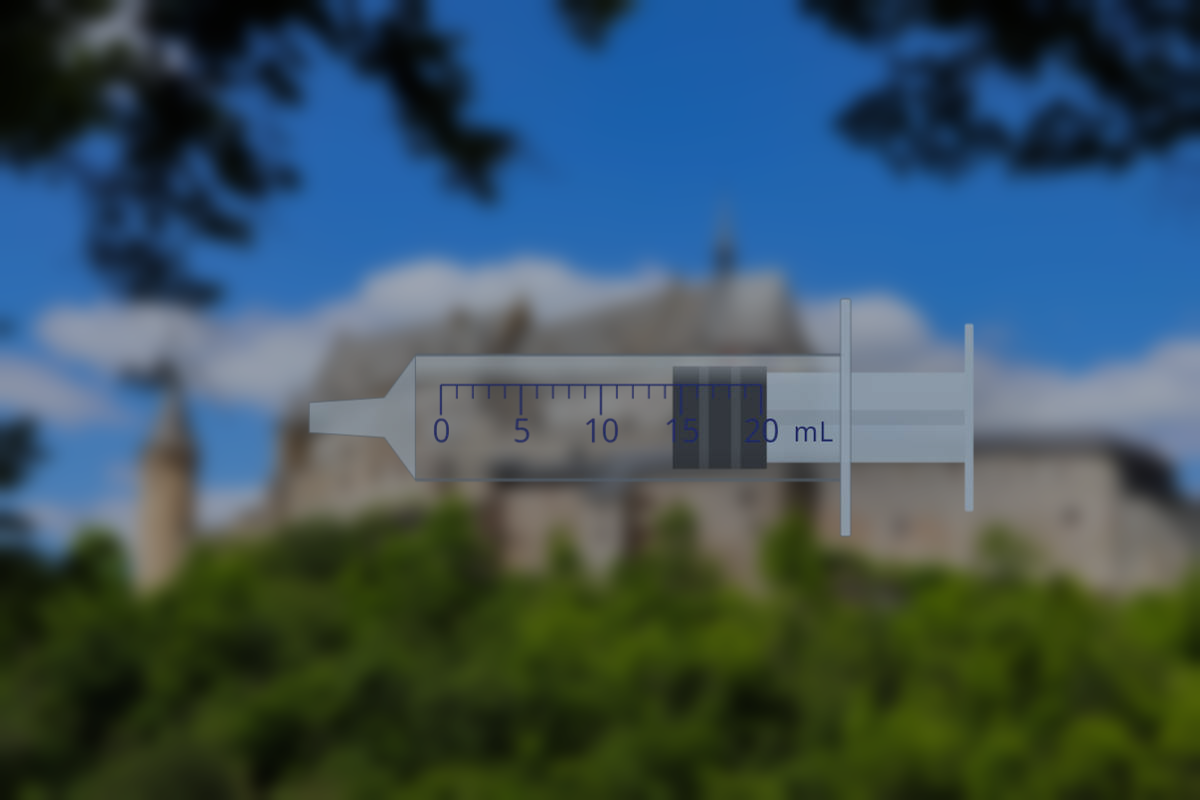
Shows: 14.5 mL
